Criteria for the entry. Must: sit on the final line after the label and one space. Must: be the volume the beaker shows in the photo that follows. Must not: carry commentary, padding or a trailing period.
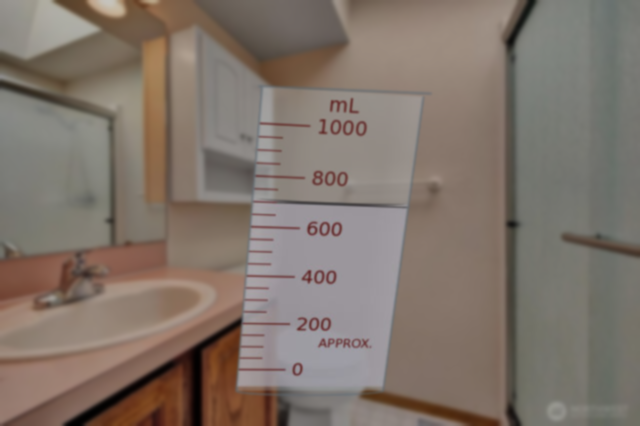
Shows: 700 mL
